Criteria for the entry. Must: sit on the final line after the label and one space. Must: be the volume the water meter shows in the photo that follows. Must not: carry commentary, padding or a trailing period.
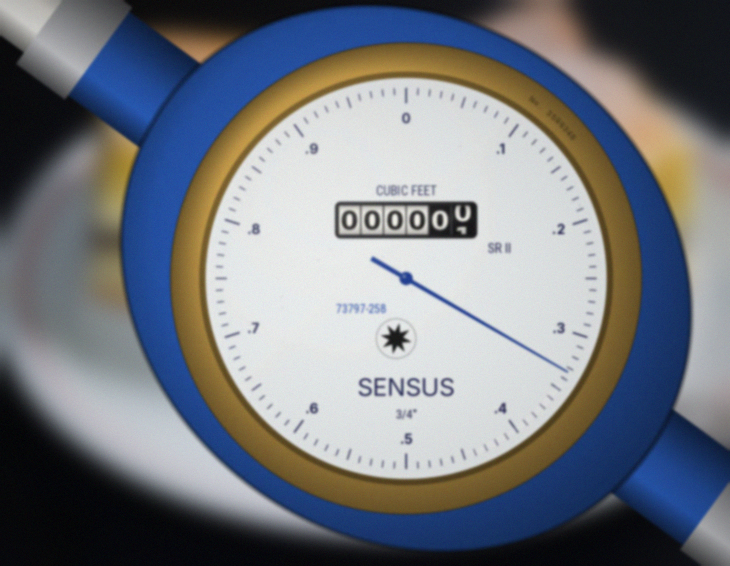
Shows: 0.33 ft³
